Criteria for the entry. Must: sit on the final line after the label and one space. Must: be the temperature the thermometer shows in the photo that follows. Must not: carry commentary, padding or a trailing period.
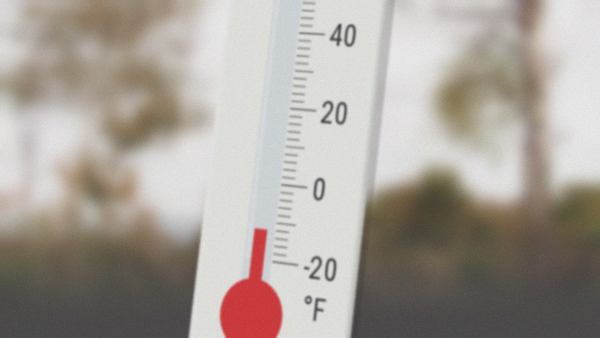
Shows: -12 °F
